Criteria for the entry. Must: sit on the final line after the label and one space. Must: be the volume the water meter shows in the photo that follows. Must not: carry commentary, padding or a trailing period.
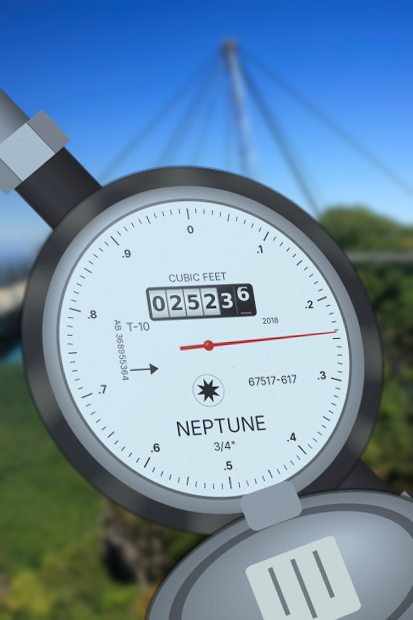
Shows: 25236.24 ft³
